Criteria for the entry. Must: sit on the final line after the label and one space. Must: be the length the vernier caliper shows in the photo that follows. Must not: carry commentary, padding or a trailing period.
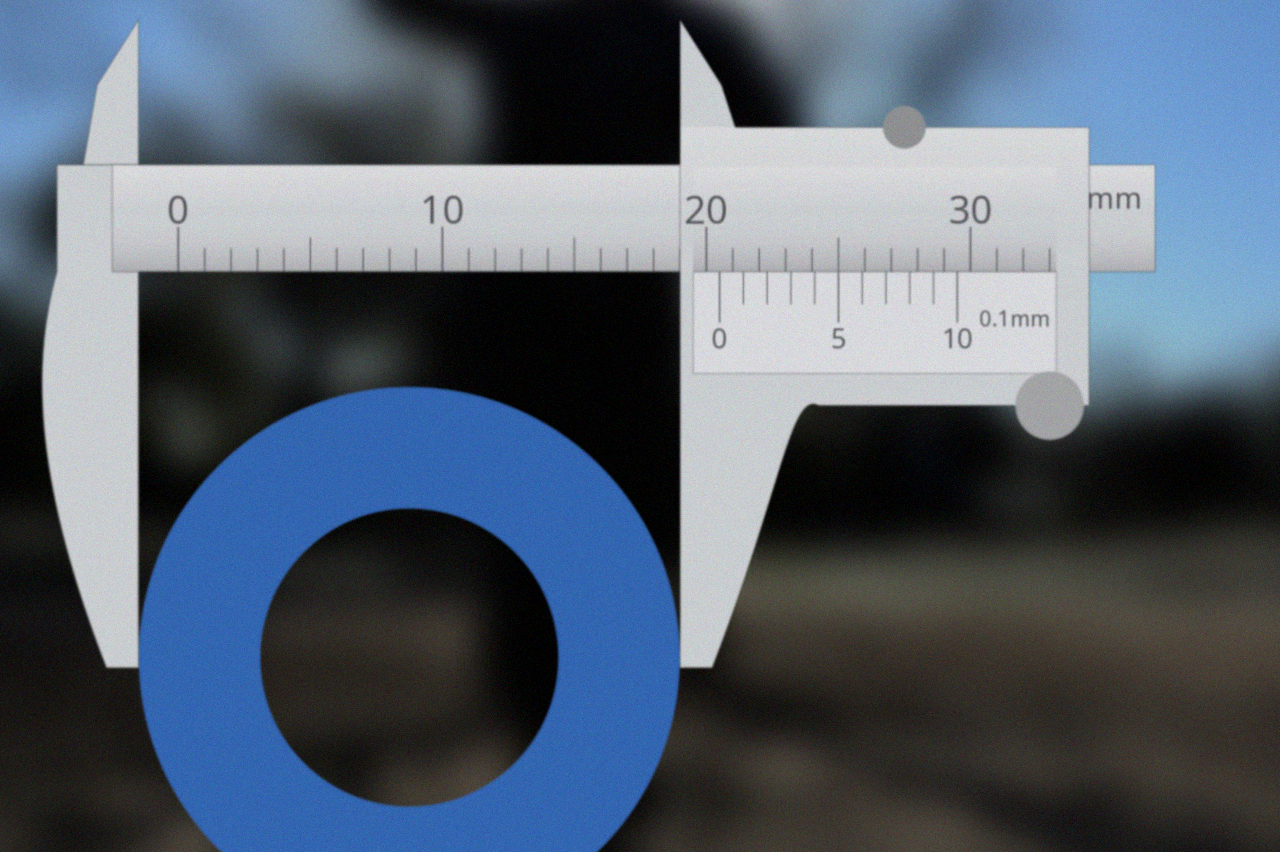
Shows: 20.5 mm
